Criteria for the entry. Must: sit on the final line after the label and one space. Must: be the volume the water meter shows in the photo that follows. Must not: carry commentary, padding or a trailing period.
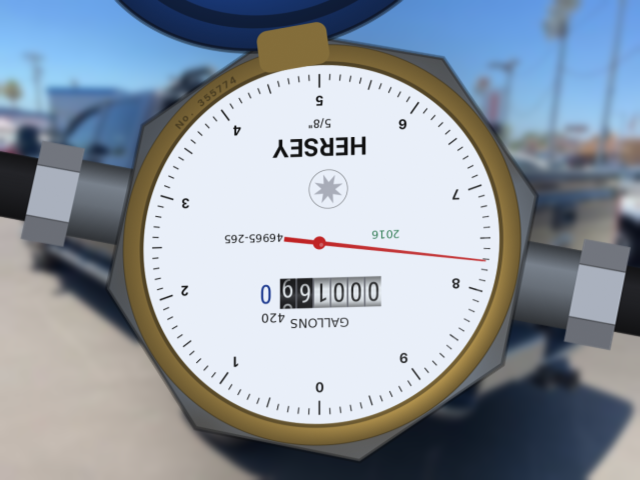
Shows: 1687.7 gal
